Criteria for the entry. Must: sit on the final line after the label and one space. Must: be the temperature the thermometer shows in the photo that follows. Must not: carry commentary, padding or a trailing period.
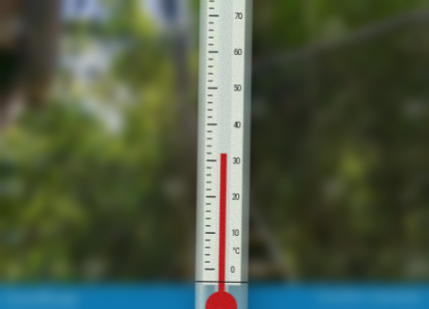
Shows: 32 °C
